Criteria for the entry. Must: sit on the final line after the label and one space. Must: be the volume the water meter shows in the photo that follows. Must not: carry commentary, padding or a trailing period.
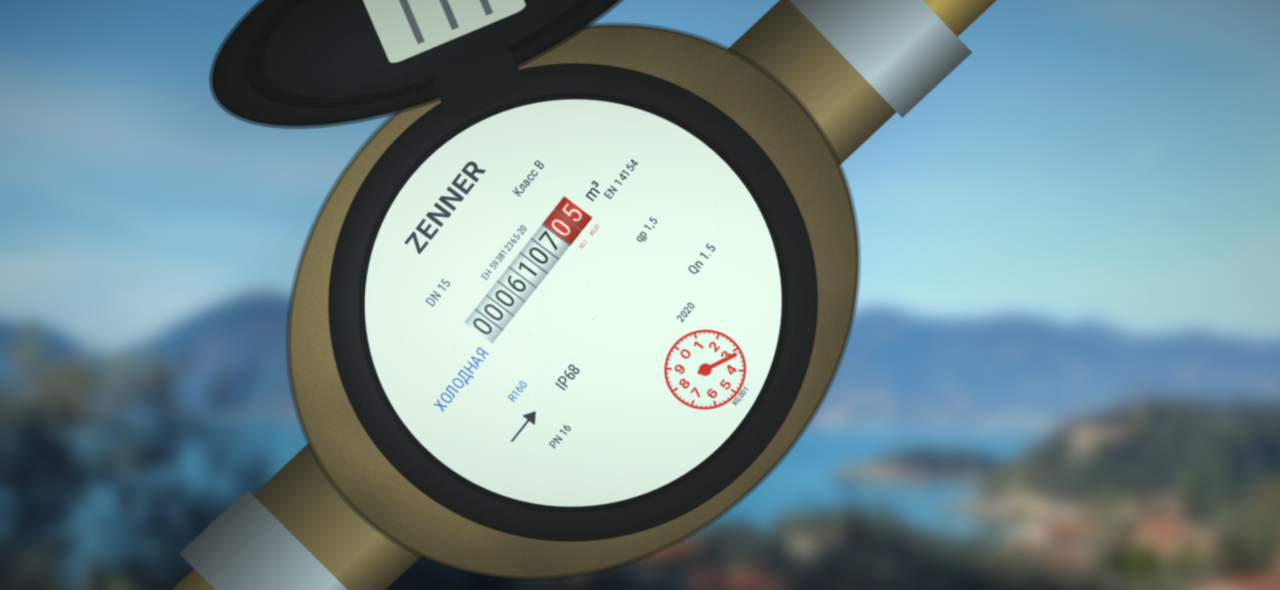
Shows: 6107.053 m³
